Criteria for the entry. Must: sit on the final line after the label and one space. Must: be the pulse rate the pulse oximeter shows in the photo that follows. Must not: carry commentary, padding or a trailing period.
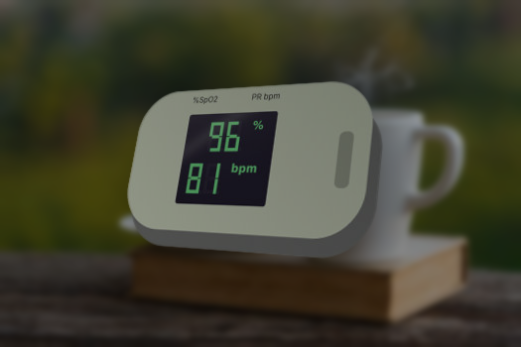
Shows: 81 bpm
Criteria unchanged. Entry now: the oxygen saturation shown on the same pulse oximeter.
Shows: 96 %
